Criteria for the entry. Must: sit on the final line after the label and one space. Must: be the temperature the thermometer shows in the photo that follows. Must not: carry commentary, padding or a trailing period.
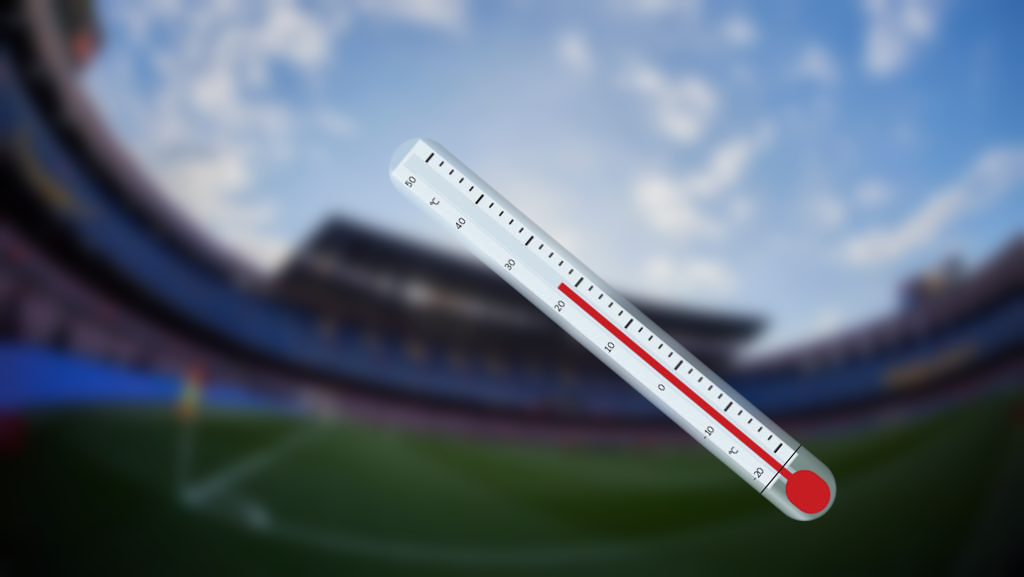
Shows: 22 °C
